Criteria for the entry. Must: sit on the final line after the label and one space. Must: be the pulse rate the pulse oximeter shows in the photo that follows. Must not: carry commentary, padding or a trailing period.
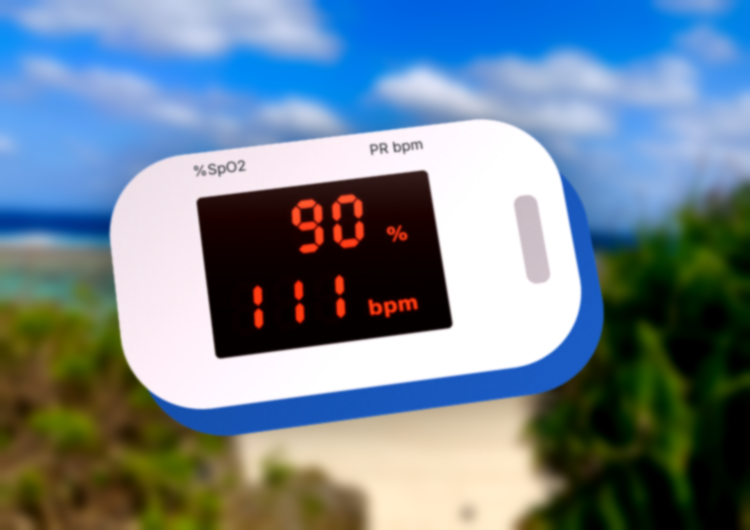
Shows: 111 bpm
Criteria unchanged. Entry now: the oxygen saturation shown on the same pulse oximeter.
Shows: 90 %
